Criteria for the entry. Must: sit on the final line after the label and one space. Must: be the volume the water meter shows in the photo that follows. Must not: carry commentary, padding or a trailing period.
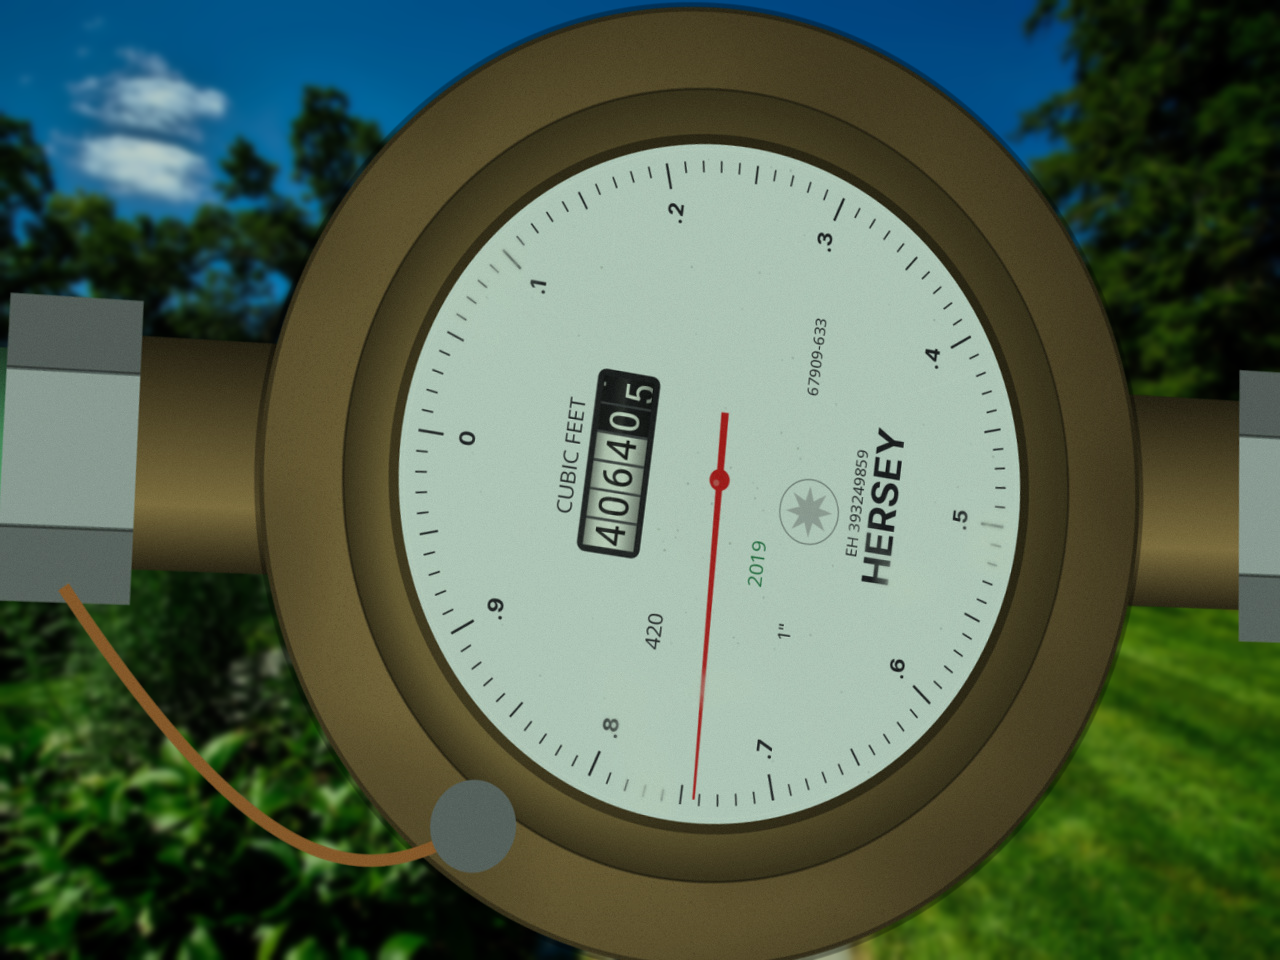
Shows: 406404.74 ft³
